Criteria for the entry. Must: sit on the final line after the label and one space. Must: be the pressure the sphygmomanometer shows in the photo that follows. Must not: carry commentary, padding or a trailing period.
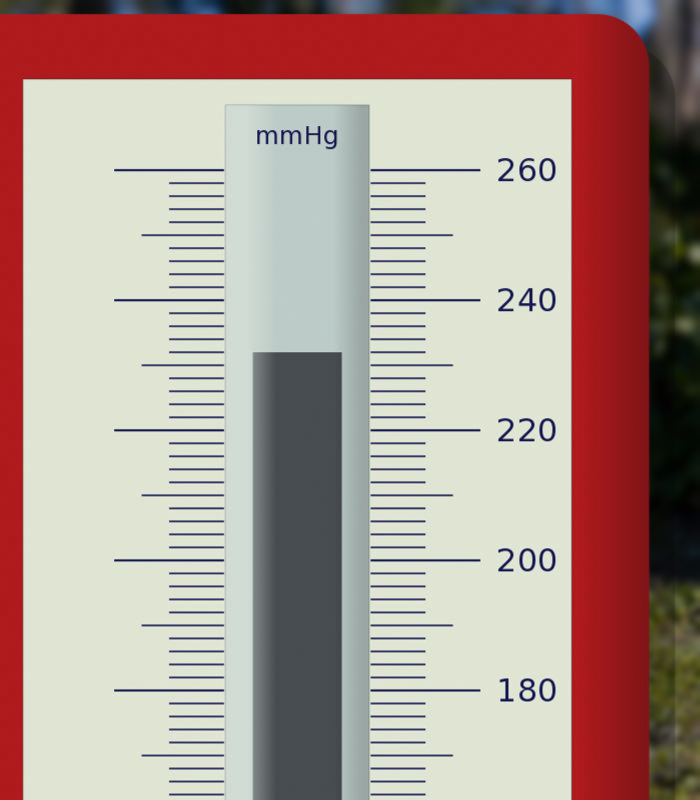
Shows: 232 mmHg
